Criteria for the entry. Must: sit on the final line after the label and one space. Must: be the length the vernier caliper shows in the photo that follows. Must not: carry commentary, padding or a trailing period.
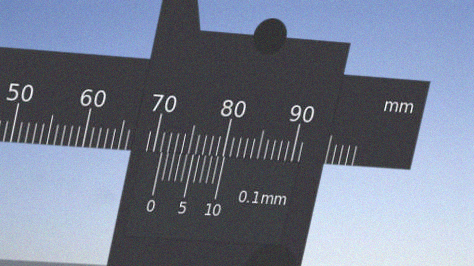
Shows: 71.2 mm
